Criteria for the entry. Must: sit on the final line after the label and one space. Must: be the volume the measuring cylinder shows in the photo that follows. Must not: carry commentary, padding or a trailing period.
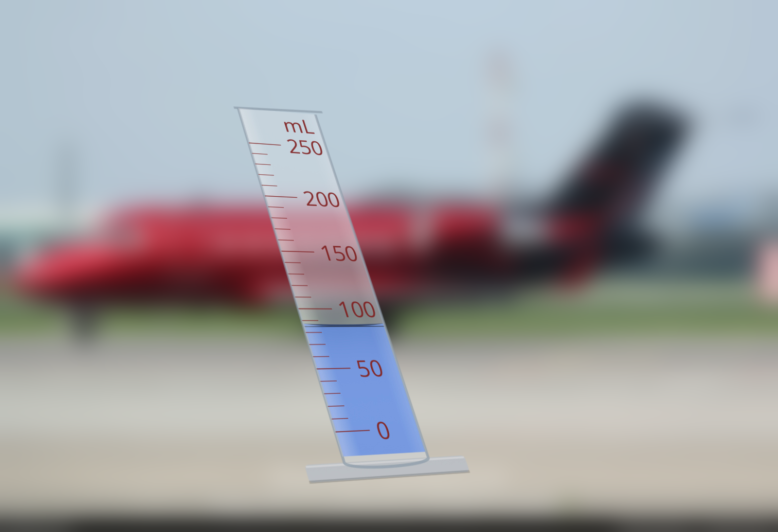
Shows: 85 mL
